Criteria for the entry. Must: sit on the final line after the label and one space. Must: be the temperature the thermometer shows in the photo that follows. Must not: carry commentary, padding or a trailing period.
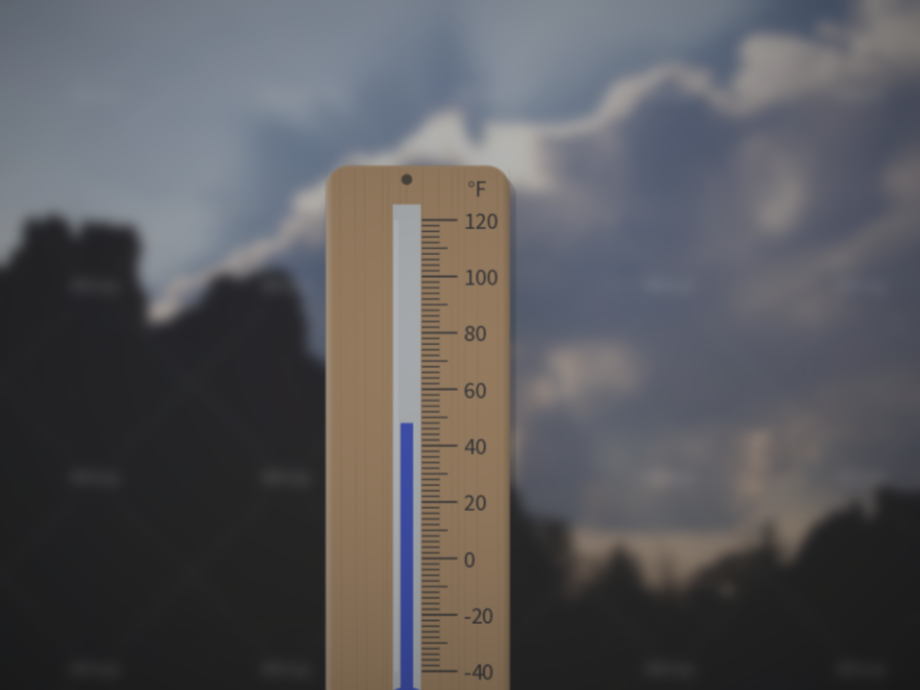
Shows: 48 °F
